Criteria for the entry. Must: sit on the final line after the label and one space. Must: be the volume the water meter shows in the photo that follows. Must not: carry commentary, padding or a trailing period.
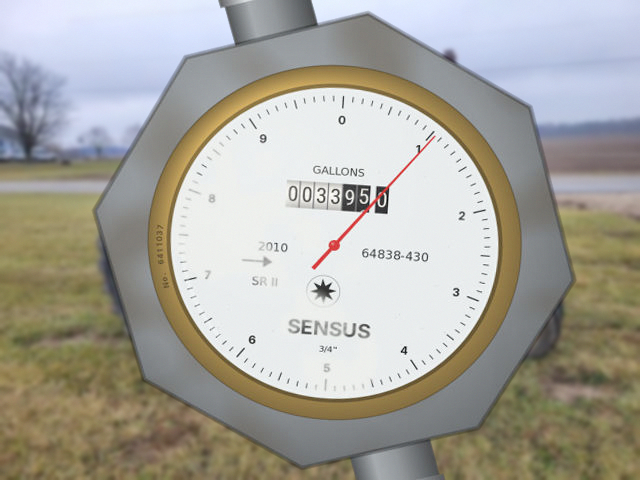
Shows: 33951.0 gal
